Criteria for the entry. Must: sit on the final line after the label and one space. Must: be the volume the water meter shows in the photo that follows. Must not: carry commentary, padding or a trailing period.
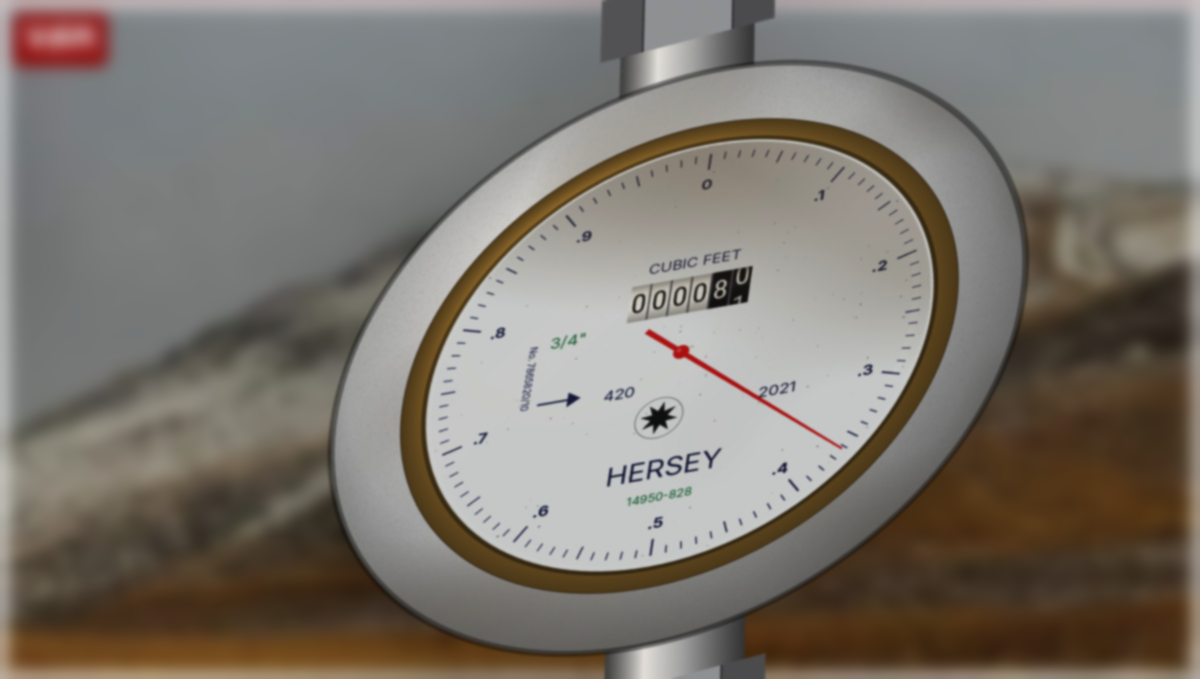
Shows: 80.36 ft³
